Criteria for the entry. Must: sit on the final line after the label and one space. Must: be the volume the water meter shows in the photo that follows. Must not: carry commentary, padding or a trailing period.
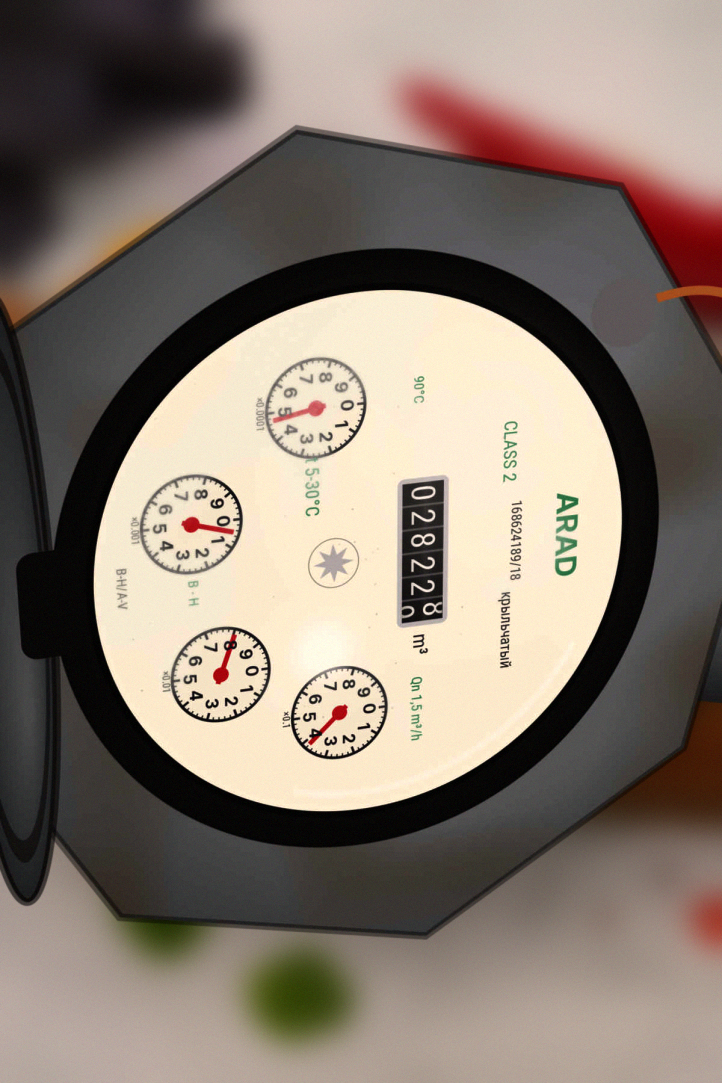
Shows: 28228.3804 m³
